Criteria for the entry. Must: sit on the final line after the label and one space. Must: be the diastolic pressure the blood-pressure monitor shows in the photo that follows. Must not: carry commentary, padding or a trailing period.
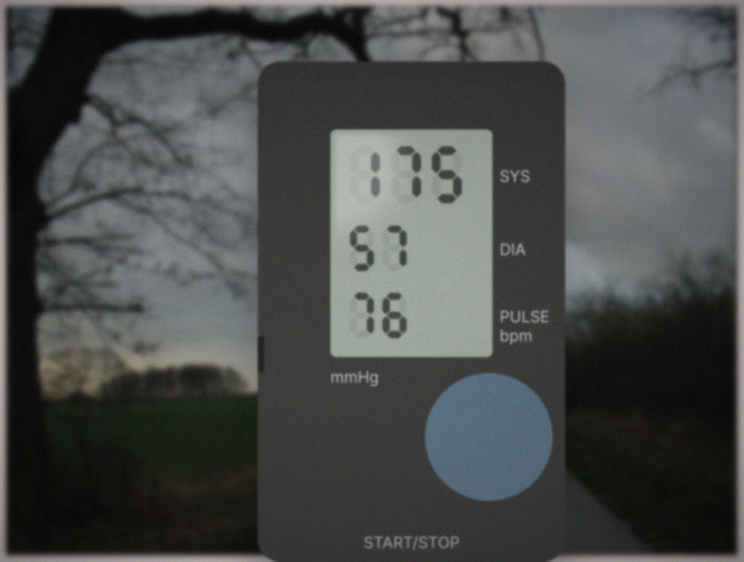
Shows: 57 mmHg
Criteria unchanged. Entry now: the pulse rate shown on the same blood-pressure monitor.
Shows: 76 bpm
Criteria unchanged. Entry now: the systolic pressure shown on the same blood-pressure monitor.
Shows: 175 mmHg
